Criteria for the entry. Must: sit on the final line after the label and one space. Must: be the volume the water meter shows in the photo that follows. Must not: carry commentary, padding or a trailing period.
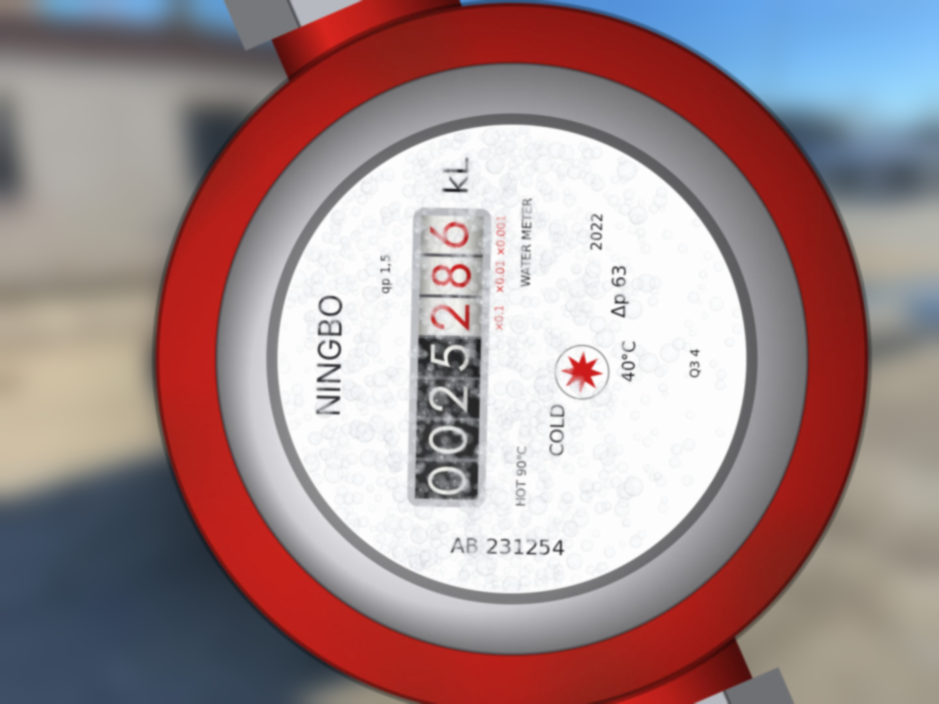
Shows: 25.286 kL
